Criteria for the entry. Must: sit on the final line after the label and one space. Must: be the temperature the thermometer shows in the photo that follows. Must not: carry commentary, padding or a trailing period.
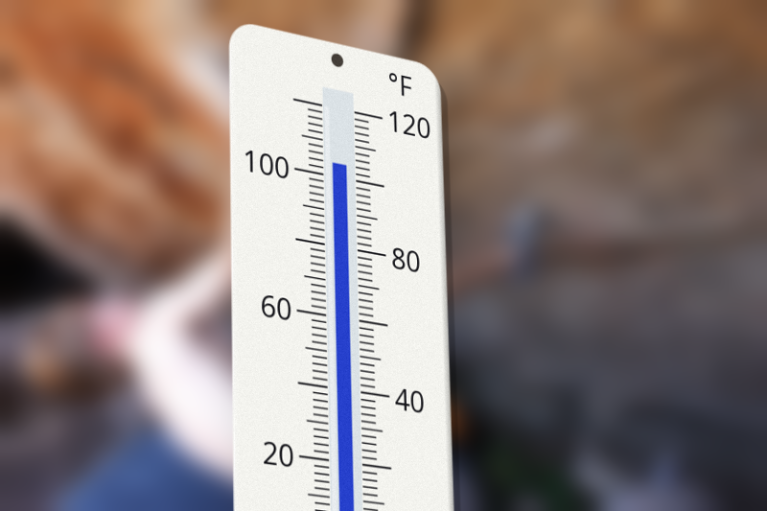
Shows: 104 °F
